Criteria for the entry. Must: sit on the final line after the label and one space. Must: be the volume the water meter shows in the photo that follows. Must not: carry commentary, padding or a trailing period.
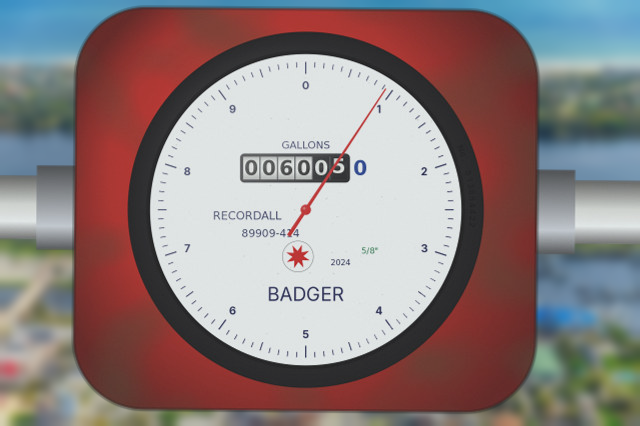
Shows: 60050.9 gal
